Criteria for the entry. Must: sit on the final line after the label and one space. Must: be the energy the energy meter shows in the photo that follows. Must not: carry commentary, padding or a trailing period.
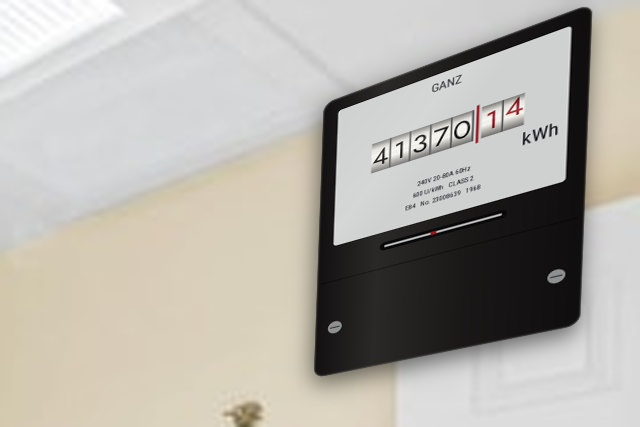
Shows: 41370.14 kWh
